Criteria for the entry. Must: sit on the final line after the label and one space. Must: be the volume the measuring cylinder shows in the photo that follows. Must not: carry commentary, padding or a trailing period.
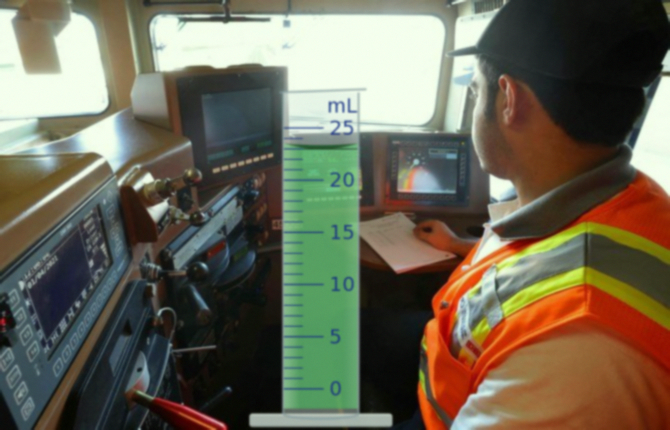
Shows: 23 mL
